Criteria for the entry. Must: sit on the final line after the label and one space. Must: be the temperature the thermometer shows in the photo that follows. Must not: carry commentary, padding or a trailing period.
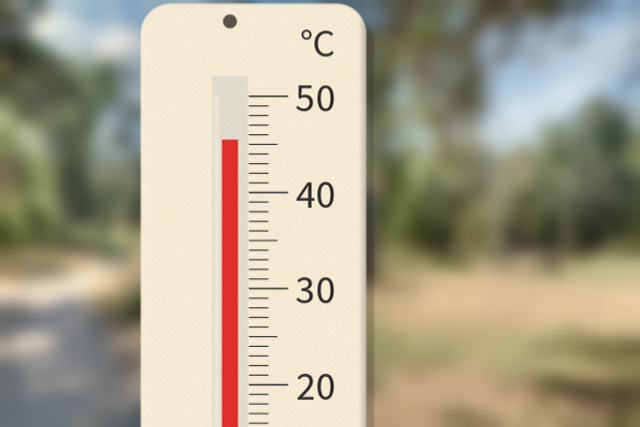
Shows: 45.5 °C
